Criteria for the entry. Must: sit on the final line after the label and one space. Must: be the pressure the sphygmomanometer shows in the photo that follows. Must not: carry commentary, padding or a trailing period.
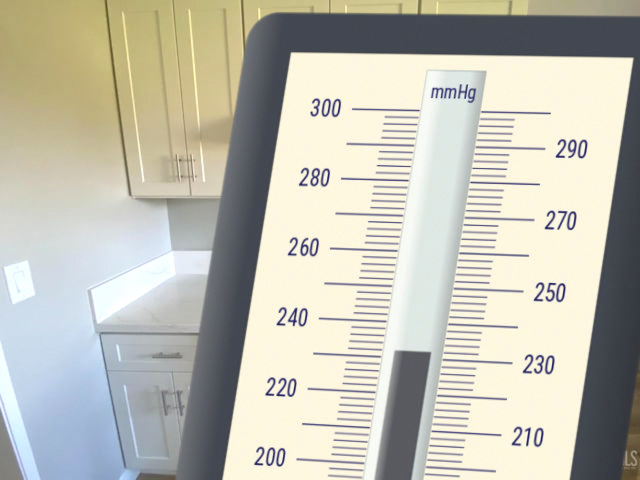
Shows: 232 mmHg
